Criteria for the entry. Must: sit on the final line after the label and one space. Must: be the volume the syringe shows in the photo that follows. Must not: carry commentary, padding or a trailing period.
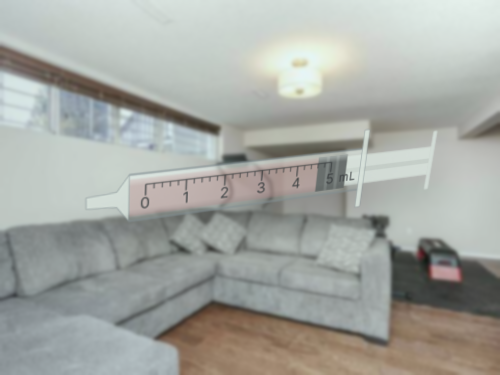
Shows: 4.6 mL
